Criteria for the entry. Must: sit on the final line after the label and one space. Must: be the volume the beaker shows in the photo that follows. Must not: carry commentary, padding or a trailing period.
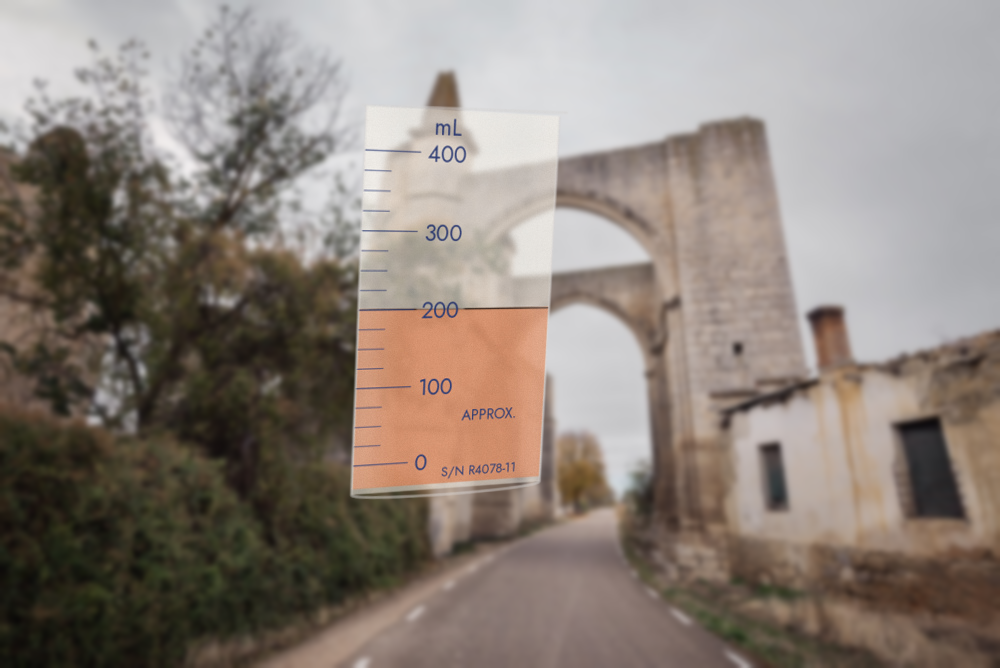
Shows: 200 mL
